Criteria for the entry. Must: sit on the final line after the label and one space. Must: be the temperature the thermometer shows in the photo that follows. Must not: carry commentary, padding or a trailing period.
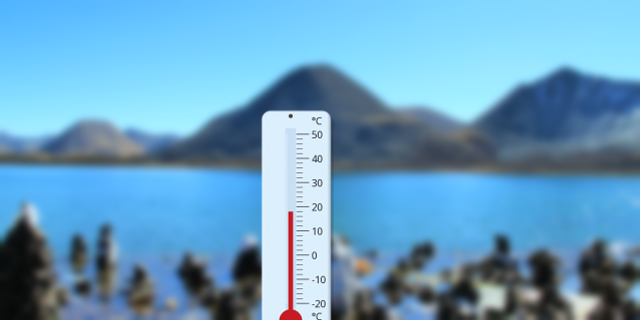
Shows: 18 °C
